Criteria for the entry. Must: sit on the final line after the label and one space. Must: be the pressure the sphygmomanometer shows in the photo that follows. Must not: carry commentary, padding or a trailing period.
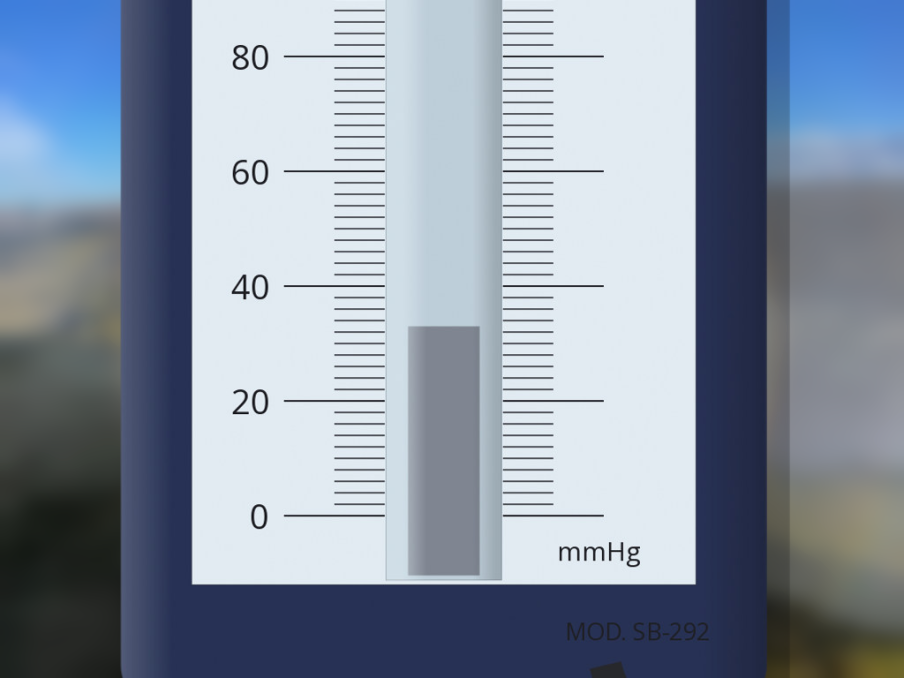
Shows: 33 mmHg
